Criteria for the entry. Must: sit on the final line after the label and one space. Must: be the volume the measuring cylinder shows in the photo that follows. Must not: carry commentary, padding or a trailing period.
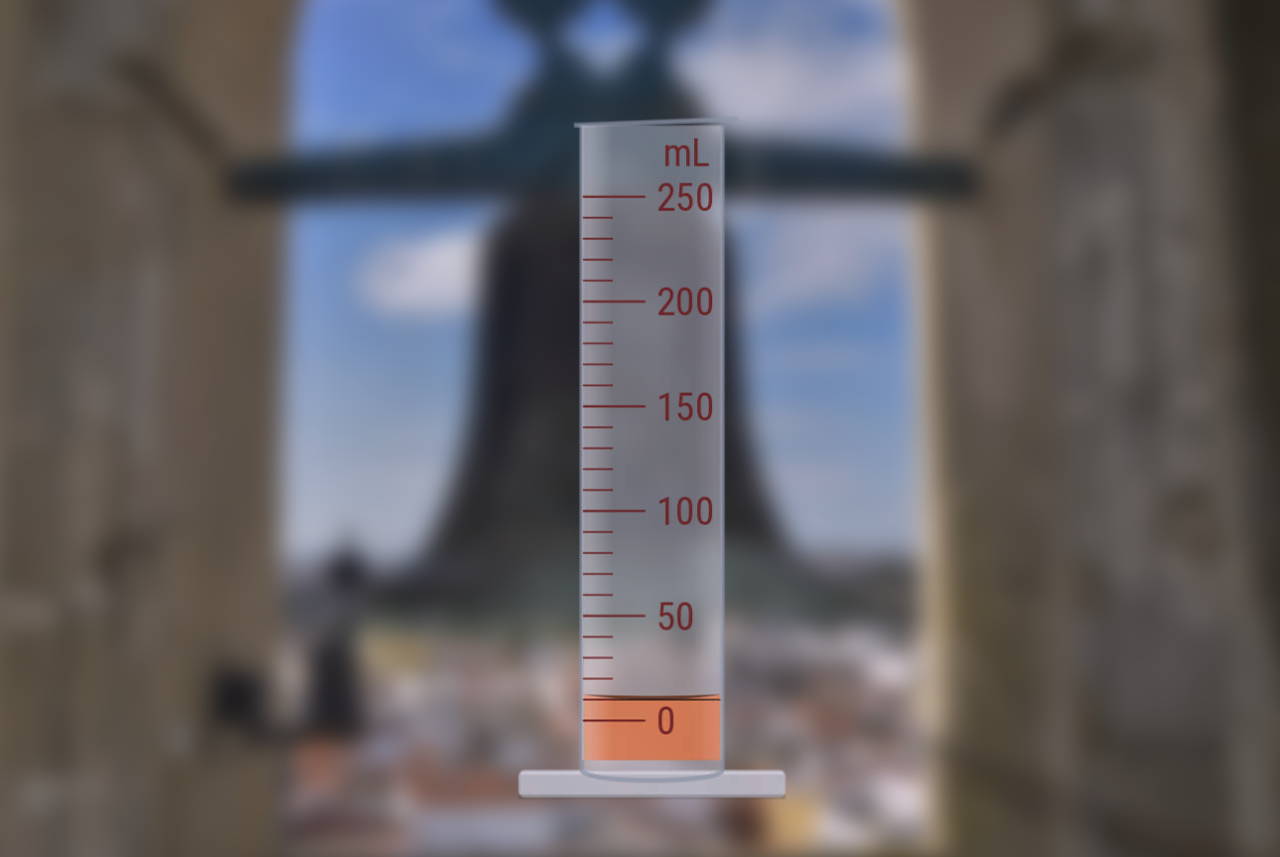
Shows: 10 mL
